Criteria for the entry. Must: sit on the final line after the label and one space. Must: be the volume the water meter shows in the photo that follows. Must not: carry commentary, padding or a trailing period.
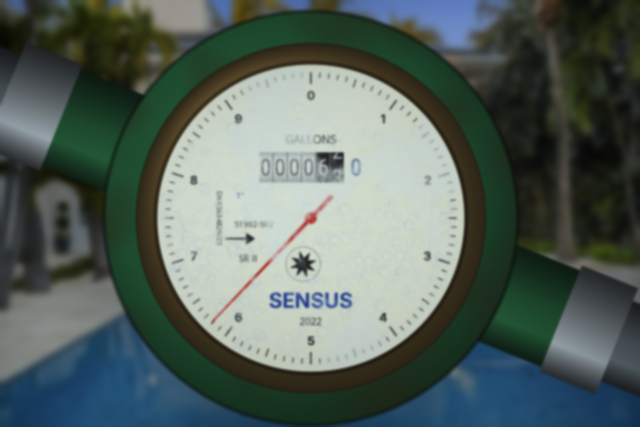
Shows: 626.2 gal
